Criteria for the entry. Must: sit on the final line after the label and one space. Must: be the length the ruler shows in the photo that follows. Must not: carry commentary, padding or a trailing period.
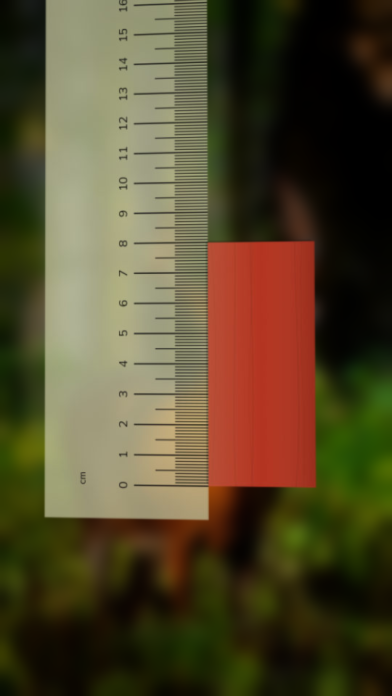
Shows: 8 cm
